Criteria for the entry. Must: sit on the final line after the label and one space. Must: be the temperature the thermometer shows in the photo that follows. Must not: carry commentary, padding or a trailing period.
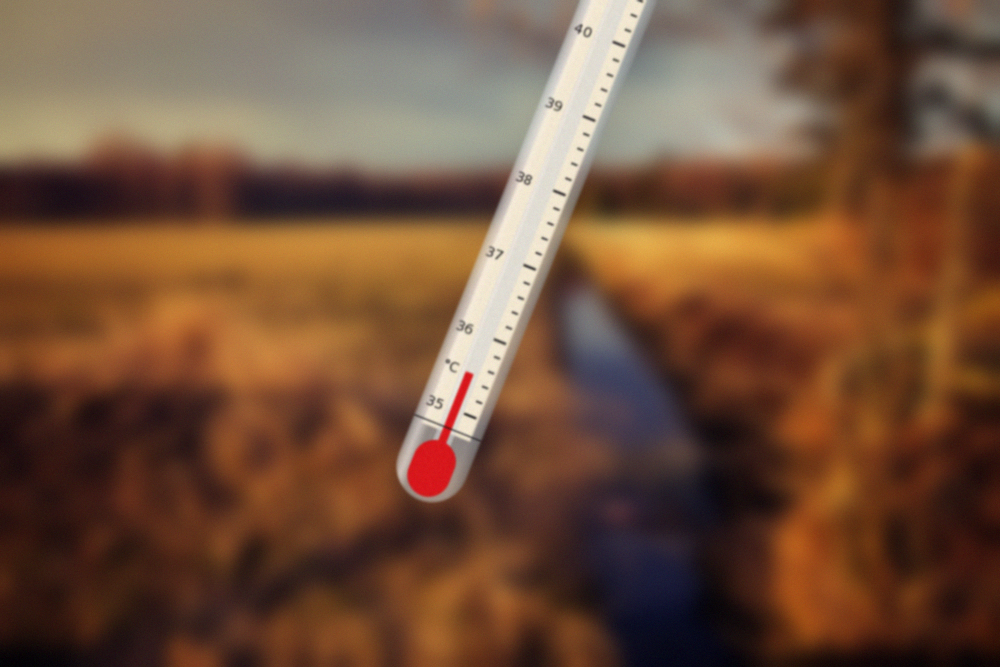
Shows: 35.5 °C
